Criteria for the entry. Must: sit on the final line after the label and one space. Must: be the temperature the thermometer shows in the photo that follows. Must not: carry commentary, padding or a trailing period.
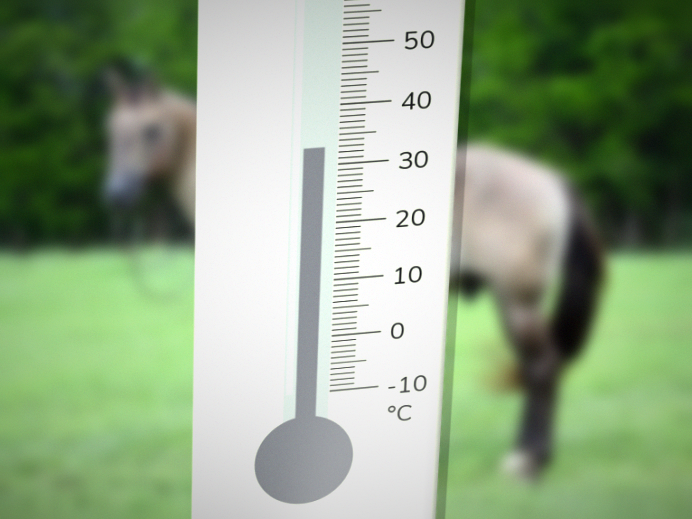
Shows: 33 °C
